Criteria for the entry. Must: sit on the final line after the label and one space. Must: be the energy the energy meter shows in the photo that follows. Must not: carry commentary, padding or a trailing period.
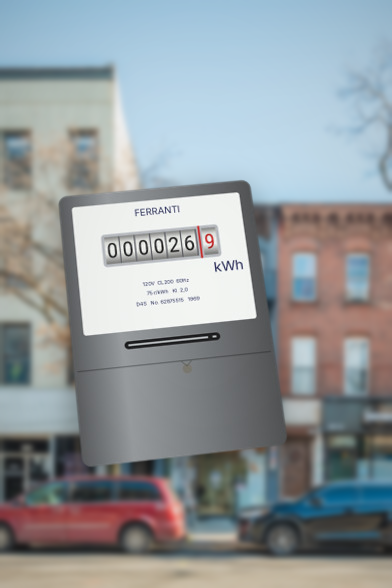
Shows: 26.9 kWh
